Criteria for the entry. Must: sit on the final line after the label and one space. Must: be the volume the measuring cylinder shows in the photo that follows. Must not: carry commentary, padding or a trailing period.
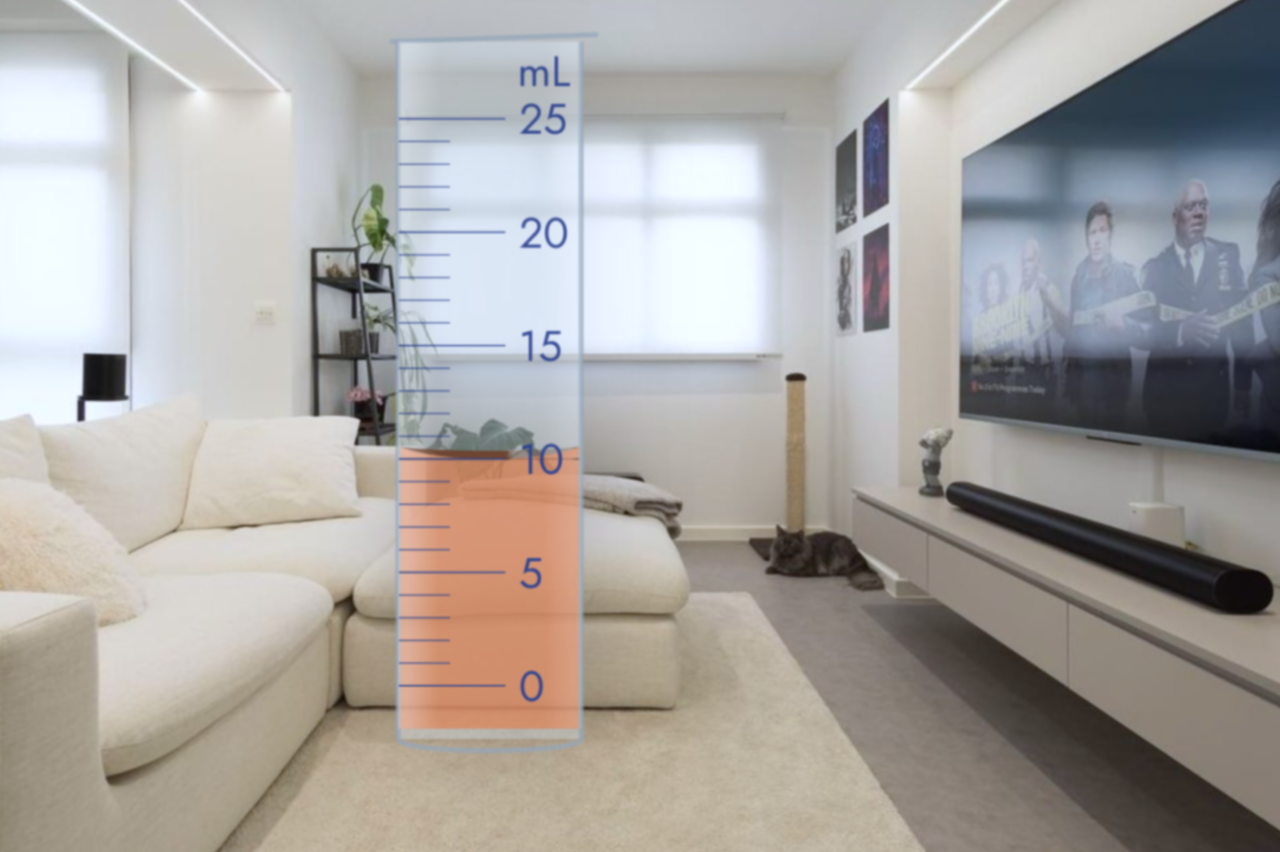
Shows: 10 mL
